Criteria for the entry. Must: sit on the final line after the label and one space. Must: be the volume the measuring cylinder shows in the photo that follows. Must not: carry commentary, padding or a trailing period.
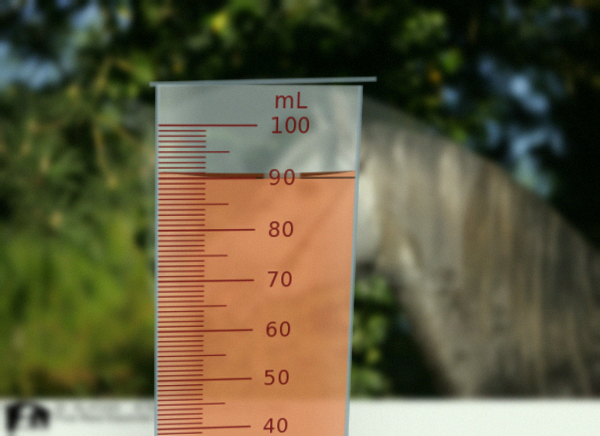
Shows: 90 mL
